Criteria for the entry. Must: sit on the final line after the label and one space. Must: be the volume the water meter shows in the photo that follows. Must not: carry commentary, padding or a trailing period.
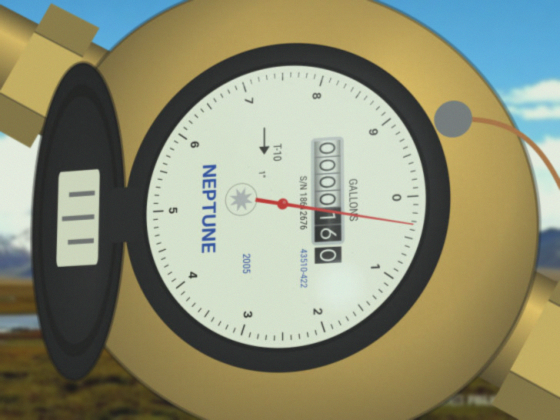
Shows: 160.3 gal
